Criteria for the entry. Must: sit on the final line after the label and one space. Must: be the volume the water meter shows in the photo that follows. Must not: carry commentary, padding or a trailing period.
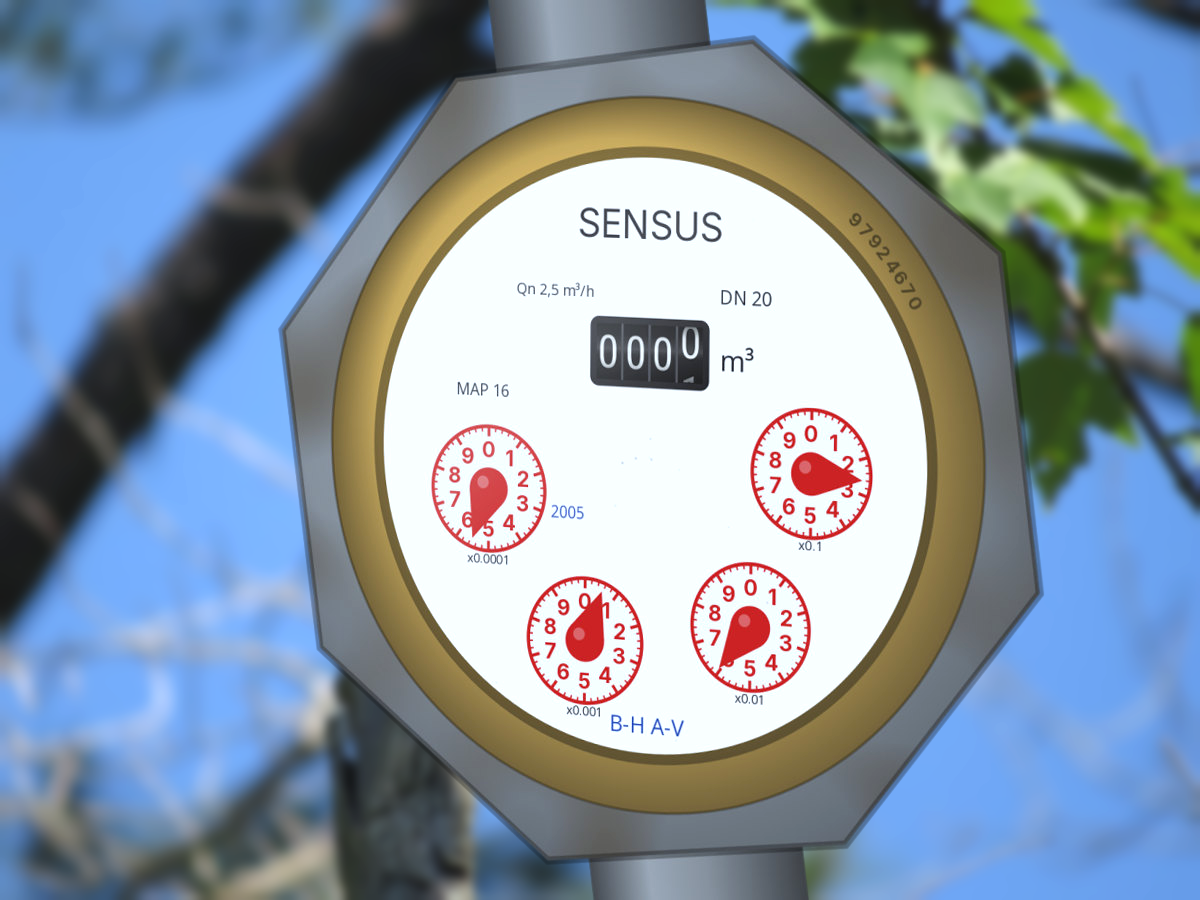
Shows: 0.2605 m³
